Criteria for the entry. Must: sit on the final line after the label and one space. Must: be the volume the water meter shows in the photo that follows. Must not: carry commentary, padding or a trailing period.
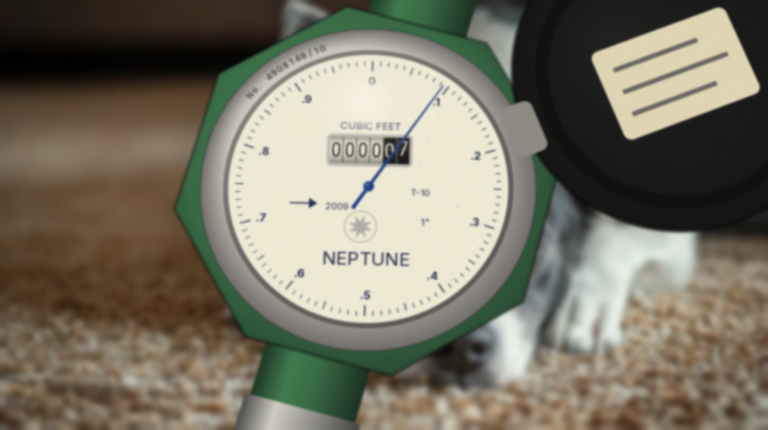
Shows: 7.09 ft³
